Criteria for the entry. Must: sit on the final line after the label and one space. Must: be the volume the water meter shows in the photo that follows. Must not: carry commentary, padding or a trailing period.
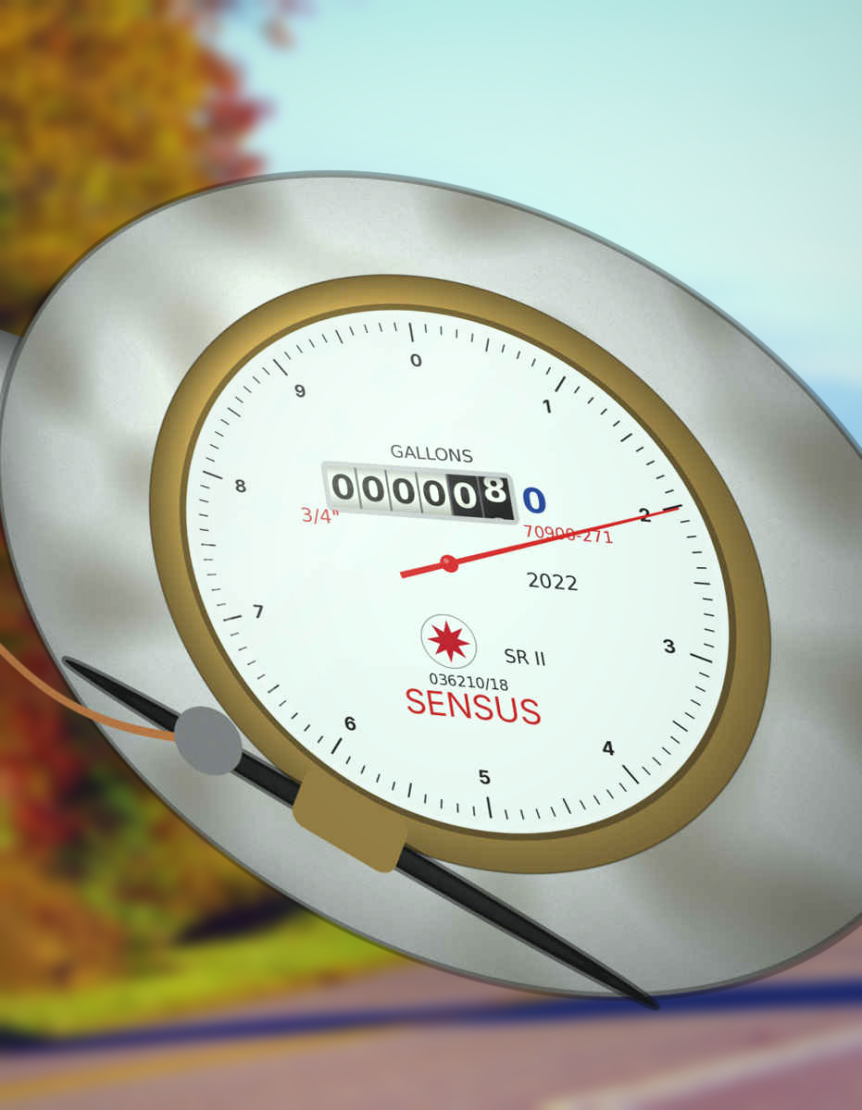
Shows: 82.0 gal
